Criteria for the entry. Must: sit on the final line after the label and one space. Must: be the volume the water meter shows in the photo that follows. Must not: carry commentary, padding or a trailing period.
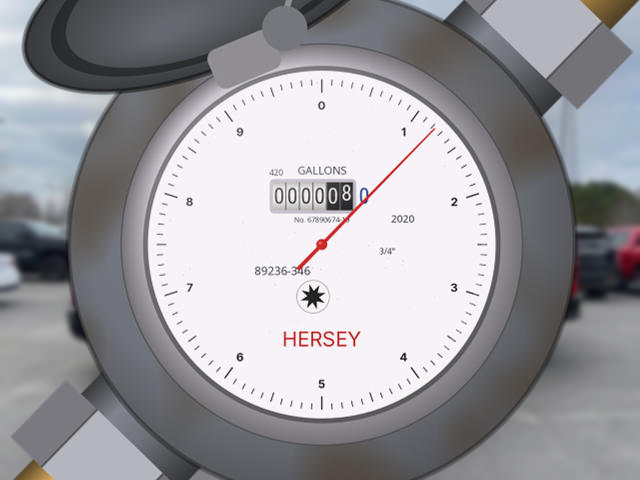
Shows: 81.2 gal
